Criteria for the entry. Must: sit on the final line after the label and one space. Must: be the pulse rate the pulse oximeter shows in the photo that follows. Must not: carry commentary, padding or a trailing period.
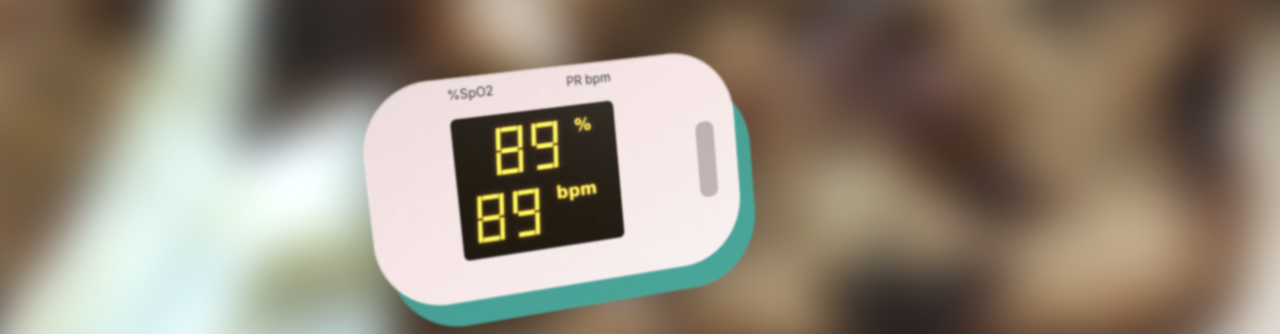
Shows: 89 bpm
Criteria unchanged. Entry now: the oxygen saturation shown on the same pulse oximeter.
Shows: 89 %
